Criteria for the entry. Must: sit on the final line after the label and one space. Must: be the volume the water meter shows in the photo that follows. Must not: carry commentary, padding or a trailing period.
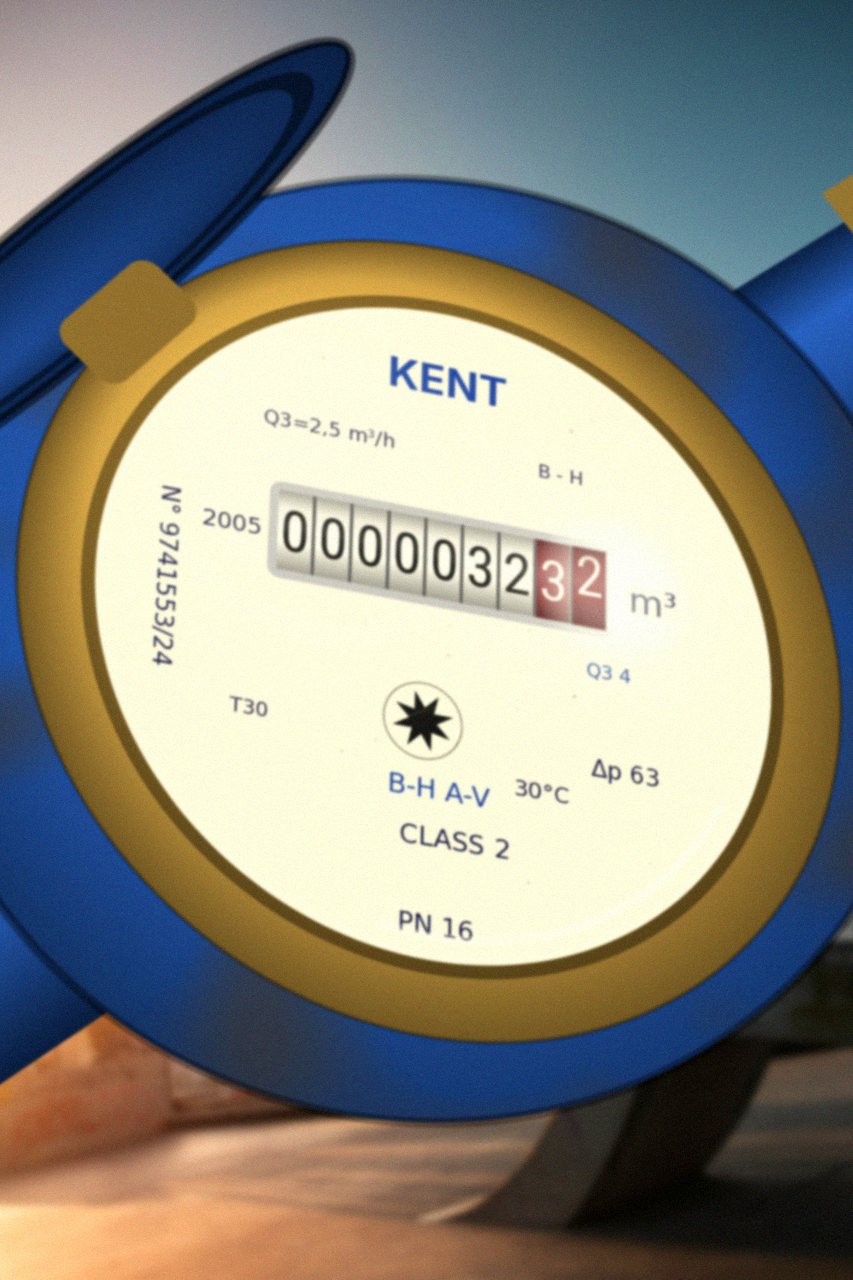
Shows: 32.32 m³
